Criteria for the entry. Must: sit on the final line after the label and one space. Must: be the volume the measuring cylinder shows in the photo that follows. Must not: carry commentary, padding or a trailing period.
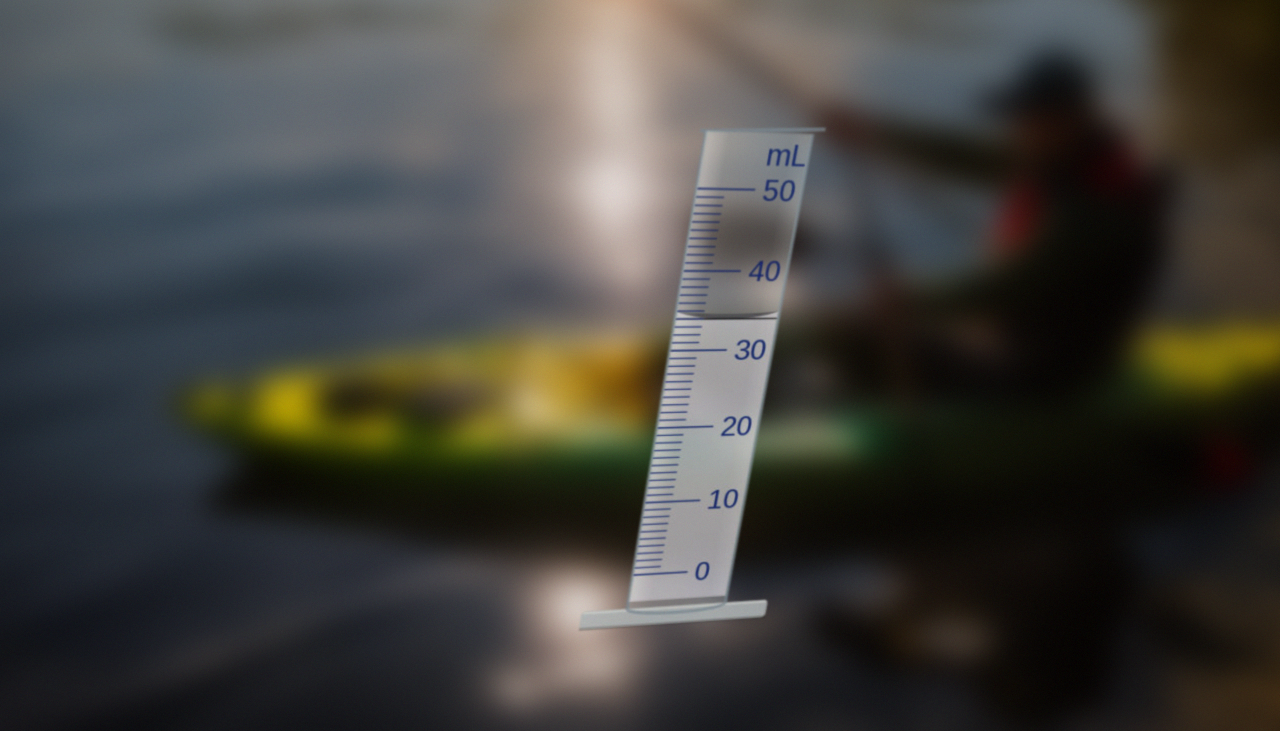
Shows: 34 mL
